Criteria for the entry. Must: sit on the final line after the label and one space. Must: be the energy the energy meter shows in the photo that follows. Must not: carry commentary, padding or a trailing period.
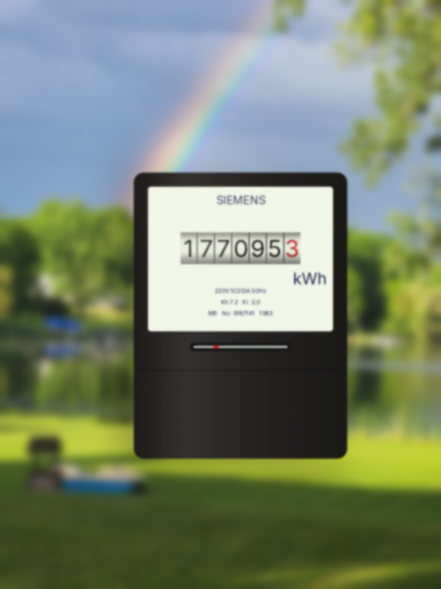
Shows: 177095.3 kWh
